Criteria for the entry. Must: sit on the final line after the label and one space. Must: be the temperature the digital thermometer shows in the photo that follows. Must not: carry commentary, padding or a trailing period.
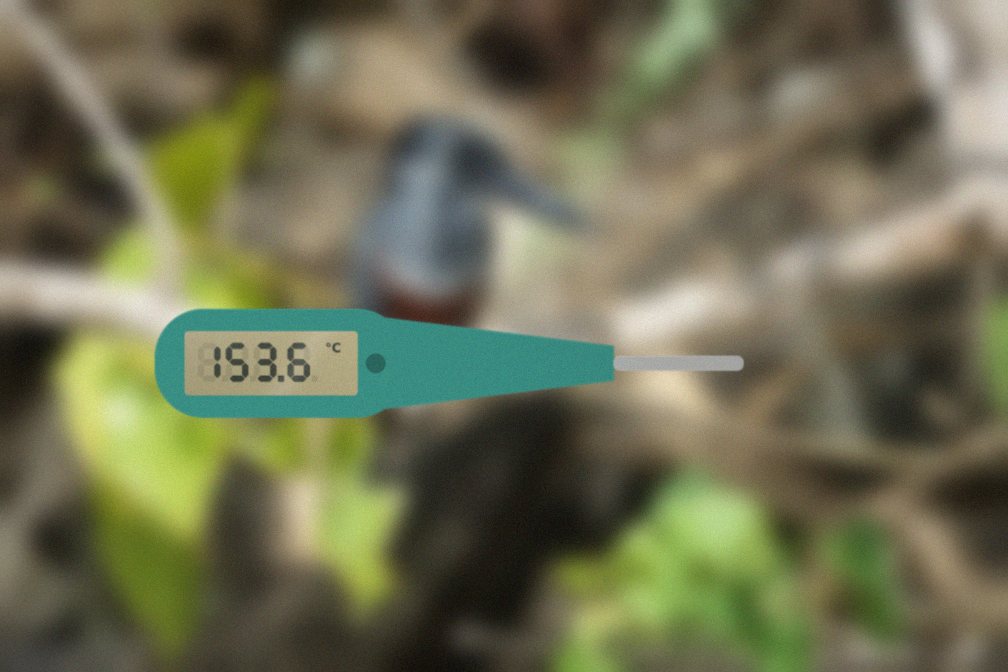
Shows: 153.6 °C
